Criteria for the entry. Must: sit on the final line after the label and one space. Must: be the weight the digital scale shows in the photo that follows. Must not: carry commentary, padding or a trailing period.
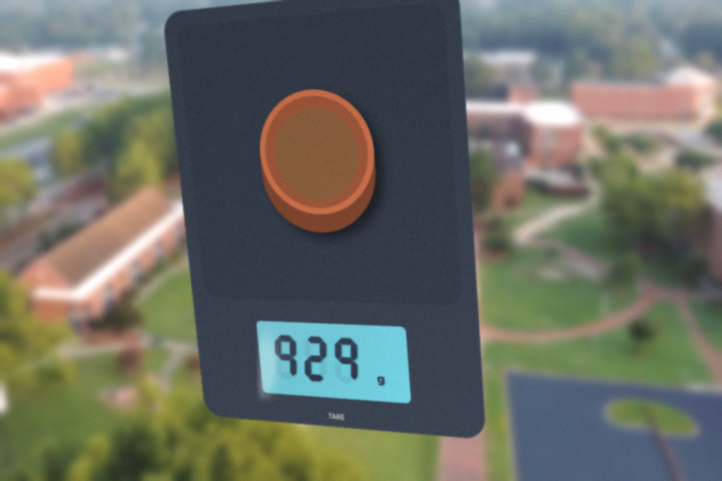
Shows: 929 g
